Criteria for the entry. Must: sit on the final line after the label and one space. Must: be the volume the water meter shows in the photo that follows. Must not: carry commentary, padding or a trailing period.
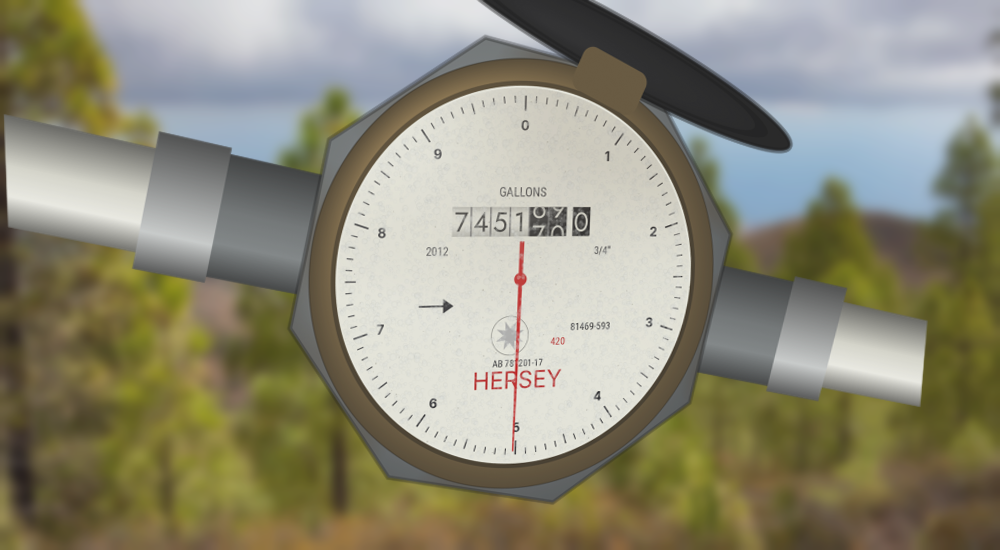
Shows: 7451695.0 gal
